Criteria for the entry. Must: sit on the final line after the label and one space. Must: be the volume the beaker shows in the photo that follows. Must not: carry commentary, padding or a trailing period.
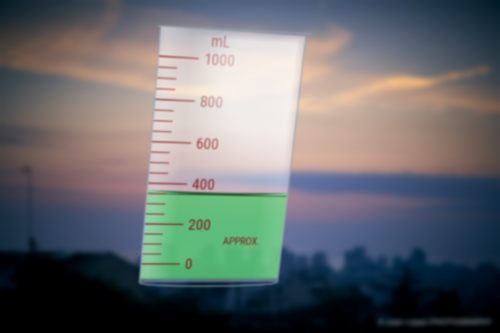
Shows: 350 mL
